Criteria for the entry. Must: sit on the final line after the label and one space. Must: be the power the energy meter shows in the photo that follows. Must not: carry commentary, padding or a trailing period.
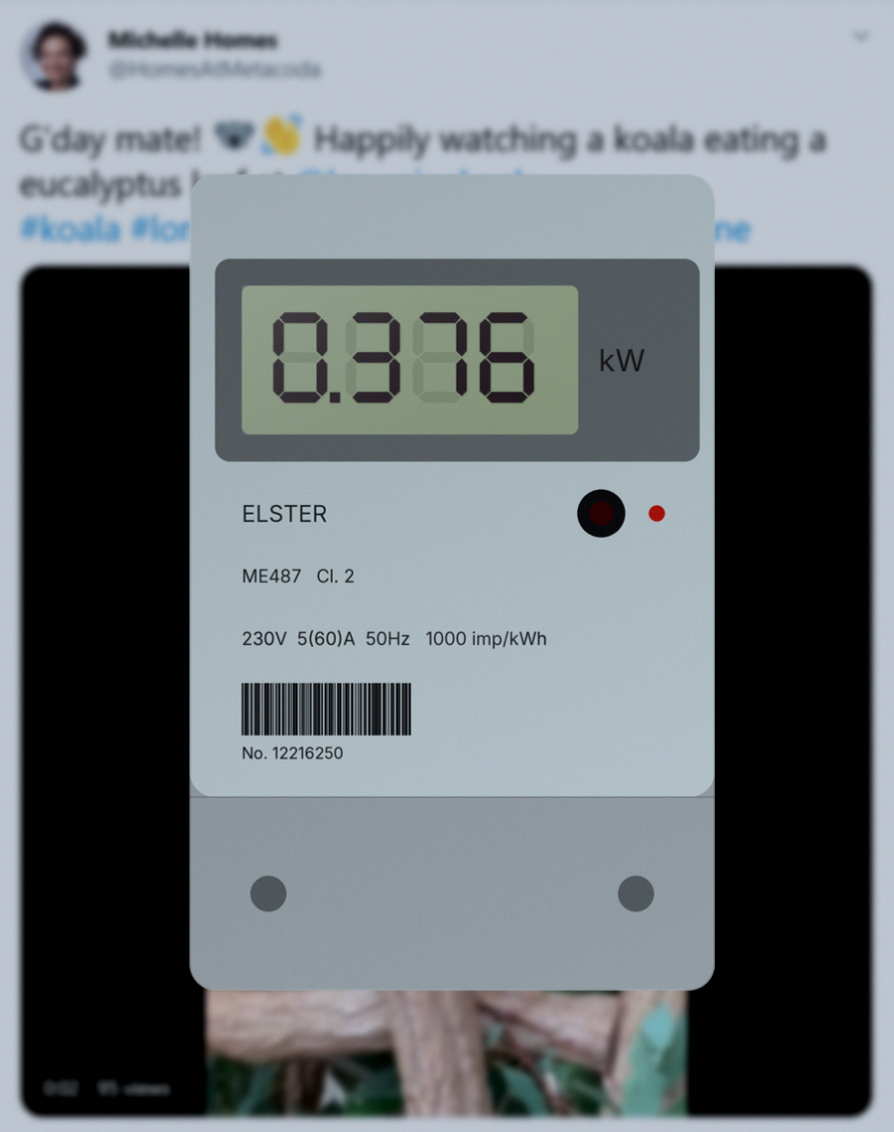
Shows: 0.376 kW
